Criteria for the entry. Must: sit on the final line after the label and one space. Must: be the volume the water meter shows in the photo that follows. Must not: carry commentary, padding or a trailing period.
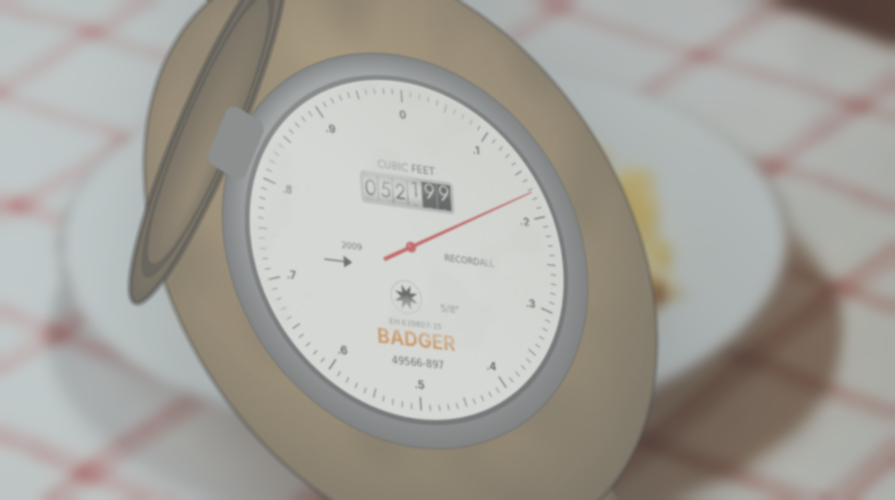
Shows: 52199.17 ft³
